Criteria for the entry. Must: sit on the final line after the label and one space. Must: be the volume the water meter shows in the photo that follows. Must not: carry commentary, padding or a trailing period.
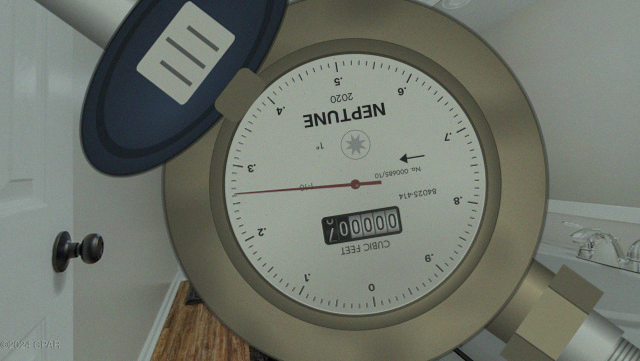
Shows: 7.26 ft³
